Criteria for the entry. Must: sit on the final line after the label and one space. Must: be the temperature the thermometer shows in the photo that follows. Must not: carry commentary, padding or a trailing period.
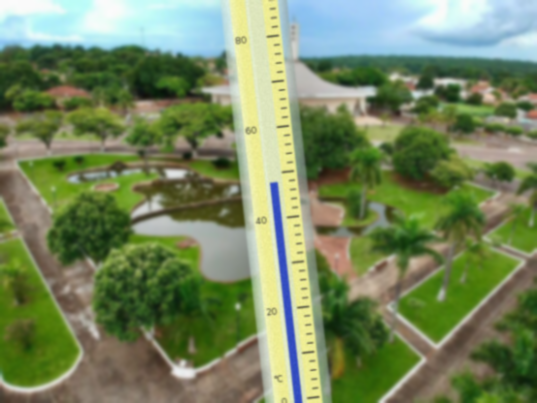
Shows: 48 °C
